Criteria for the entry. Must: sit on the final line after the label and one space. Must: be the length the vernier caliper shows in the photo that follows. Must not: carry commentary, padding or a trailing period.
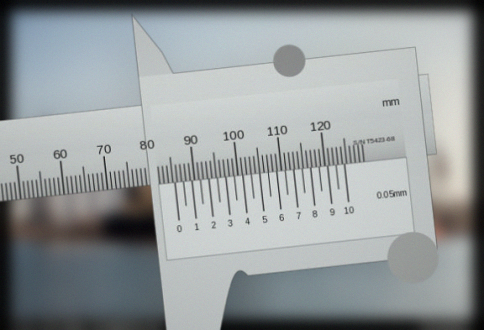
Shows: 85.5 mm
